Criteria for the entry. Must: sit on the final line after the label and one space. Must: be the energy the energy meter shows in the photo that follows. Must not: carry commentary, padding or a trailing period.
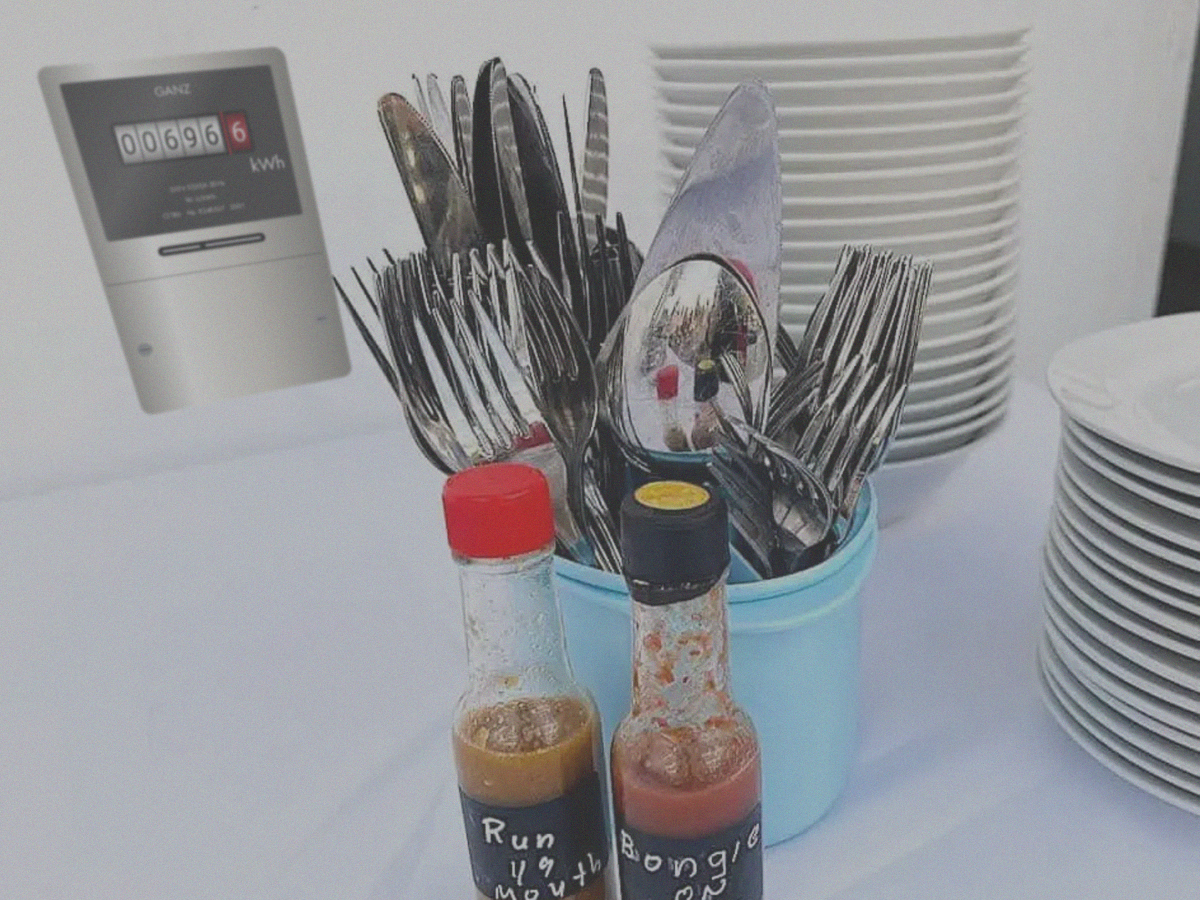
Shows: 696.6 kWh
